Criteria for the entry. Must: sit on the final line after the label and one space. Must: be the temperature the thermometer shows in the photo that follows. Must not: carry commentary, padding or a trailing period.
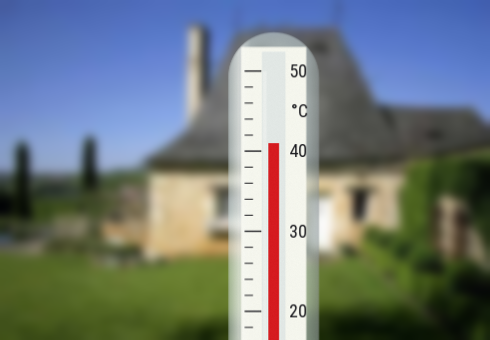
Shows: 41 °C
